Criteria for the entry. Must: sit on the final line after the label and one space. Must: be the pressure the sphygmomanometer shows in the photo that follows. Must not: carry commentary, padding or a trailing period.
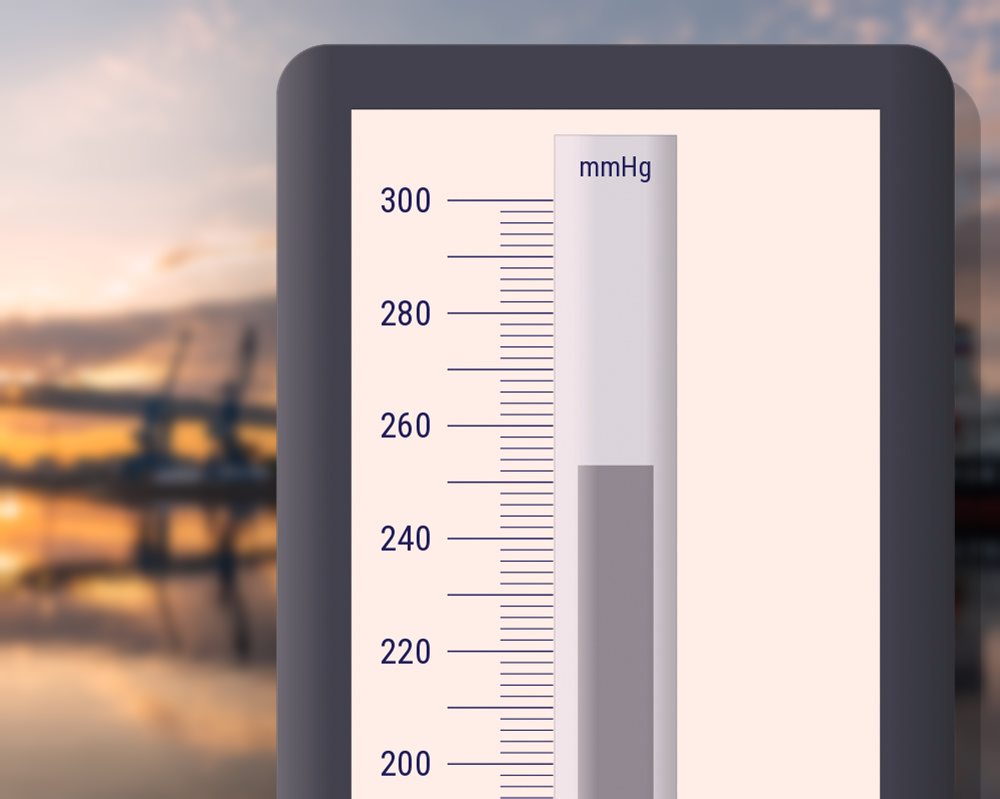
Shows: 253 mmHg
